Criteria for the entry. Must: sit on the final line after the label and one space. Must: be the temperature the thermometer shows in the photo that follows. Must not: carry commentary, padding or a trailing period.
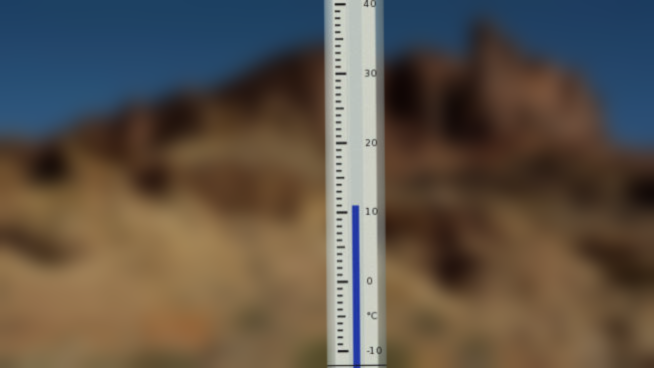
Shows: 11 °C
